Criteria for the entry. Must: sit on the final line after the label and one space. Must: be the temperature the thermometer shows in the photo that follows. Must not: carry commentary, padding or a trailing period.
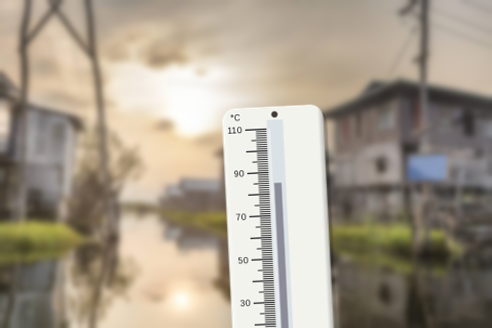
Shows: 85 °C
